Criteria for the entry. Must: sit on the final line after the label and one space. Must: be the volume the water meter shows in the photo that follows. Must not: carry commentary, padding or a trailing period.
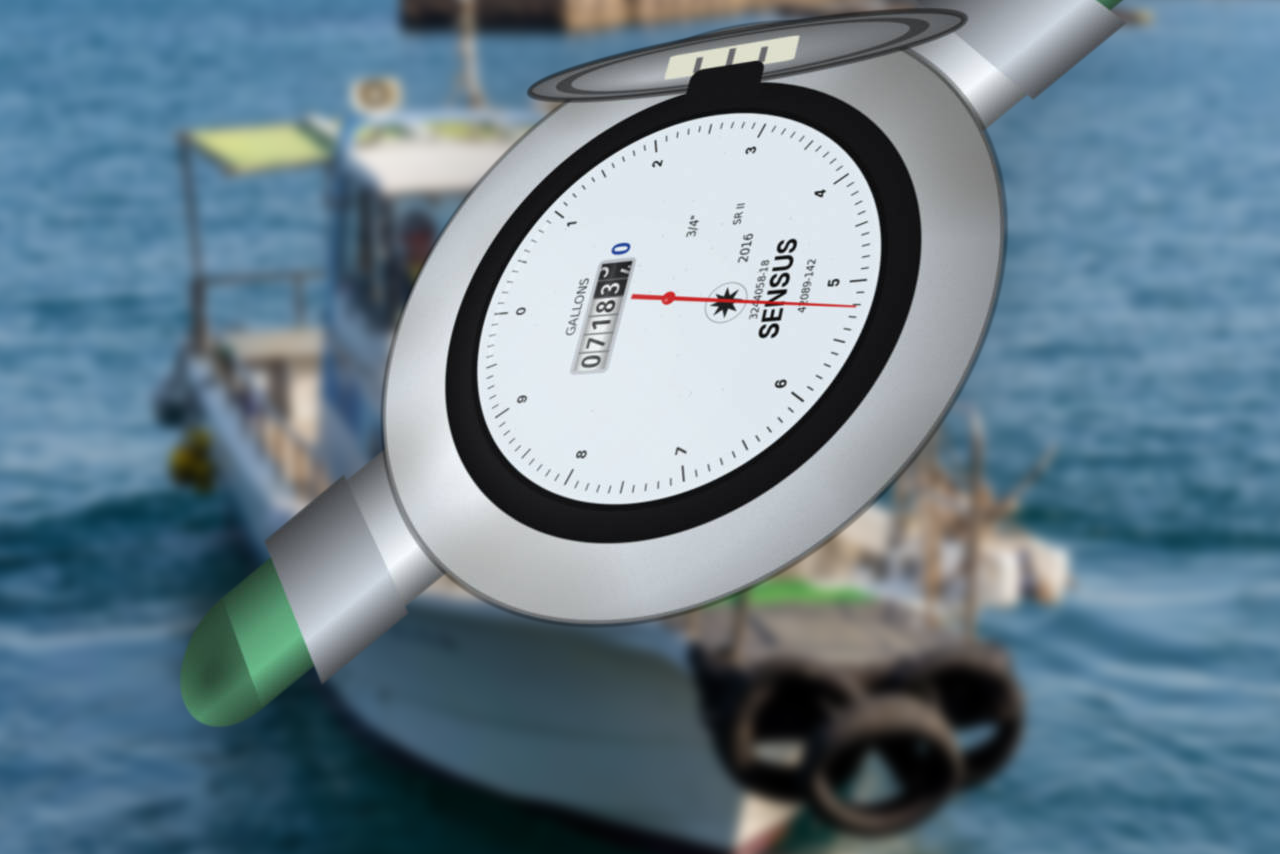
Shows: 718335.2 gal
